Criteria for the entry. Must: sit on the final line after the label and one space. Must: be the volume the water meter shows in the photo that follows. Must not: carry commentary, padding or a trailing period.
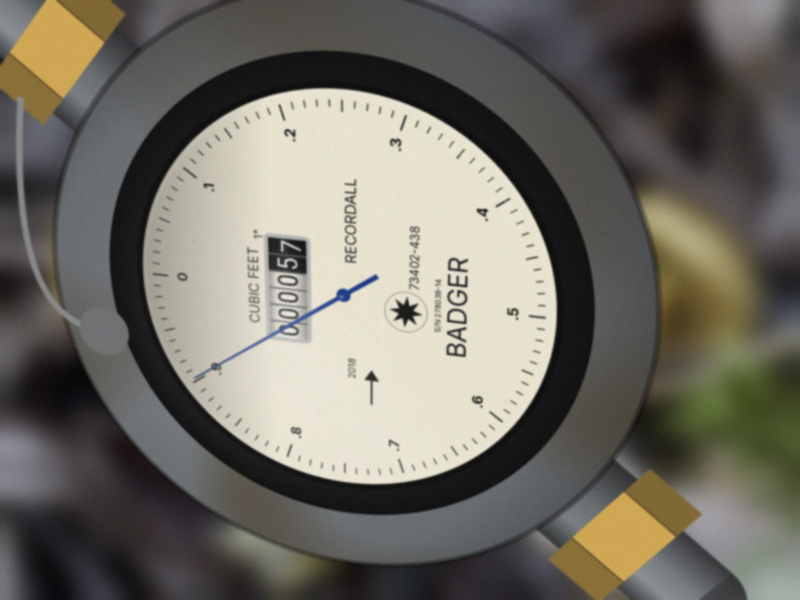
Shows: 56.90 ft³
